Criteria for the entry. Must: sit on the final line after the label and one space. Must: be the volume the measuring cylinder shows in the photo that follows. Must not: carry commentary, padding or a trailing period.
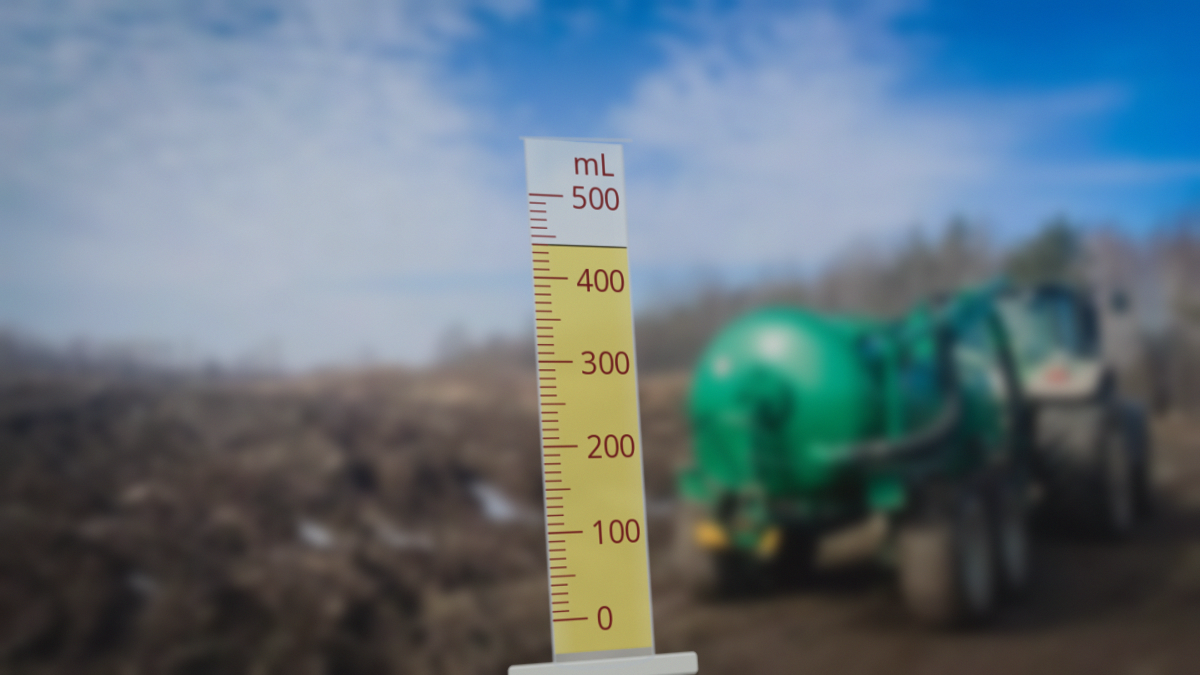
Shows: 440 mL
